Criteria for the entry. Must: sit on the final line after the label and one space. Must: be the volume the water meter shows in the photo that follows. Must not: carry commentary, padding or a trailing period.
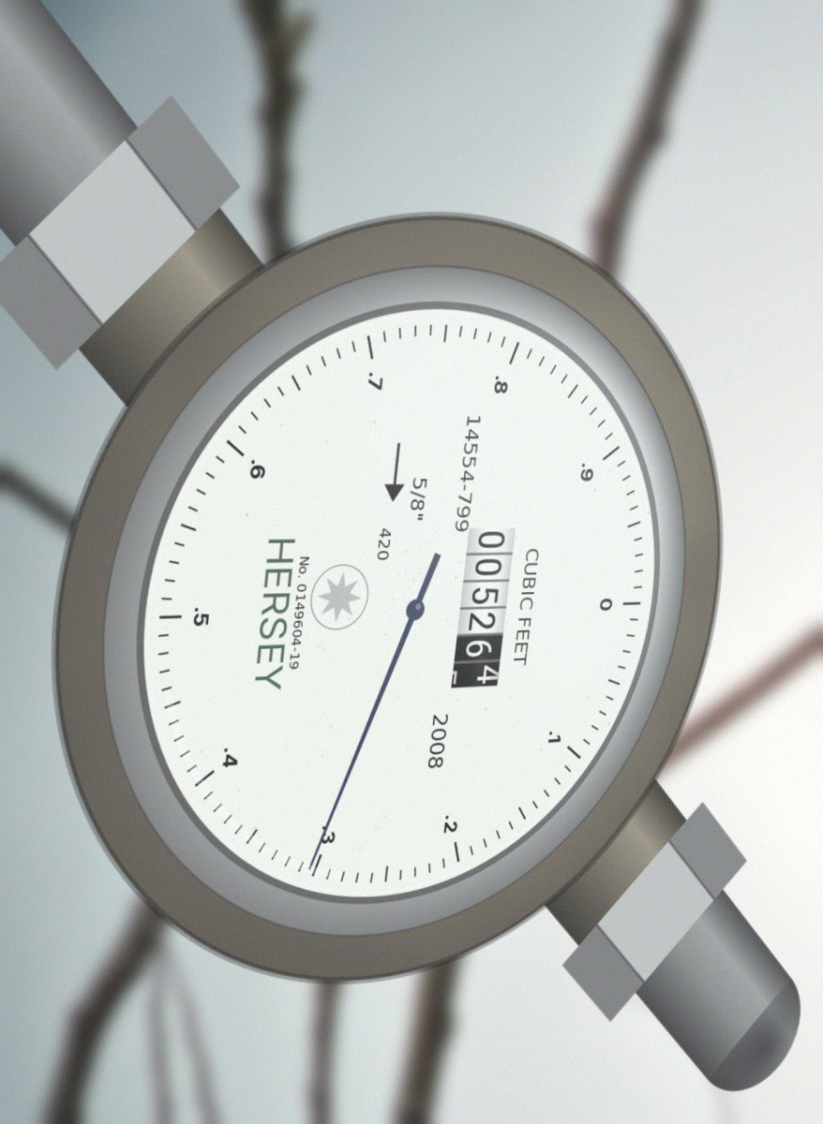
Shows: 5264.30 ft³
